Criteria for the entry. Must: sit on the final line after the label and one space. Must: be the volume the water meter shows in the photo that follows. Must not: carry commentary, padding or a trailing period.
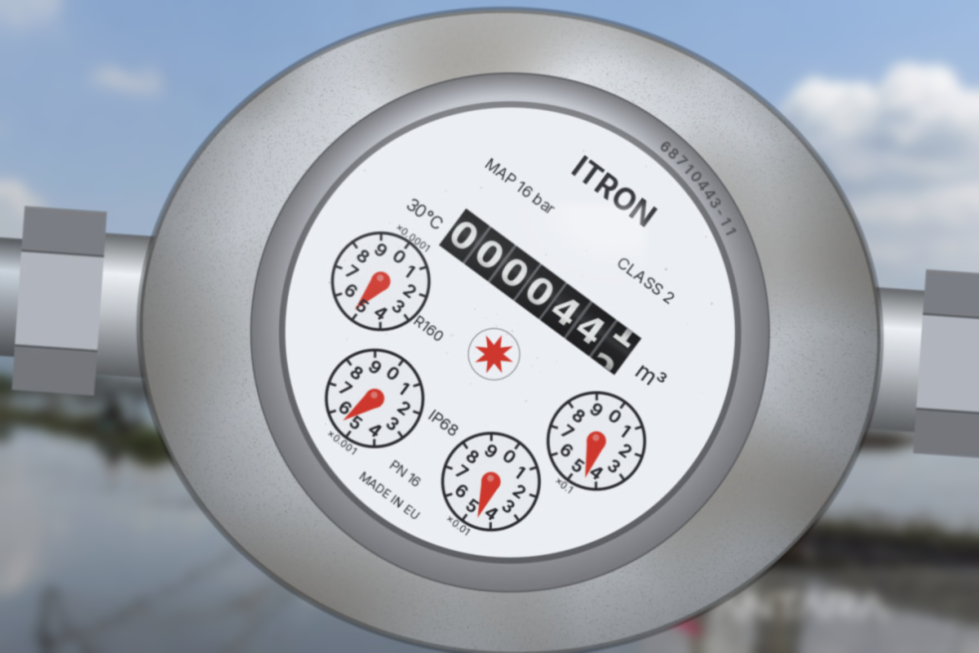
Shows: 441.4455 m³
